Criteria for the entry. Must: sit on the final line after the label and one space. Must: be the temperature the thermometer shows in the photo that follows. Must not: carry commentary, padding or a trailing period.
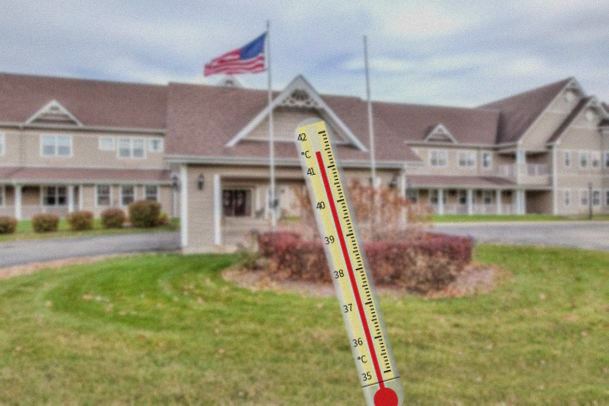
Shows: 41.5 °C
